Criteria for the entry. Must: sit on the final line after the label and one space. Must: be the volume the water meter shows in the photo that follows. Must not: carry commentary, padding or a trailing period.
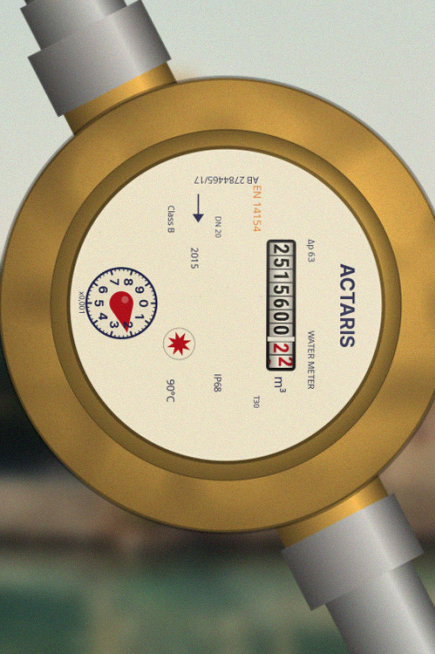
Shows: 2515600.222 m³
